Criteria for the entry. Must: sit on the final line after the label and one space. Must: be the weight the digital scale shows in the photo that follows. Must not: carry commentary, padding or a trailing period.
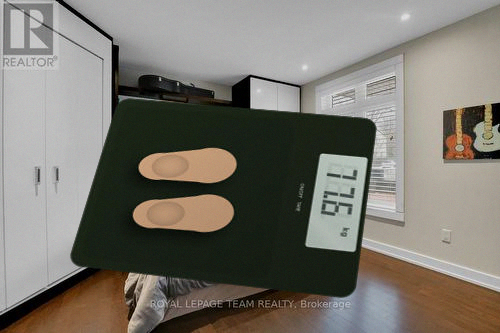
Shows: 77.6 kg
